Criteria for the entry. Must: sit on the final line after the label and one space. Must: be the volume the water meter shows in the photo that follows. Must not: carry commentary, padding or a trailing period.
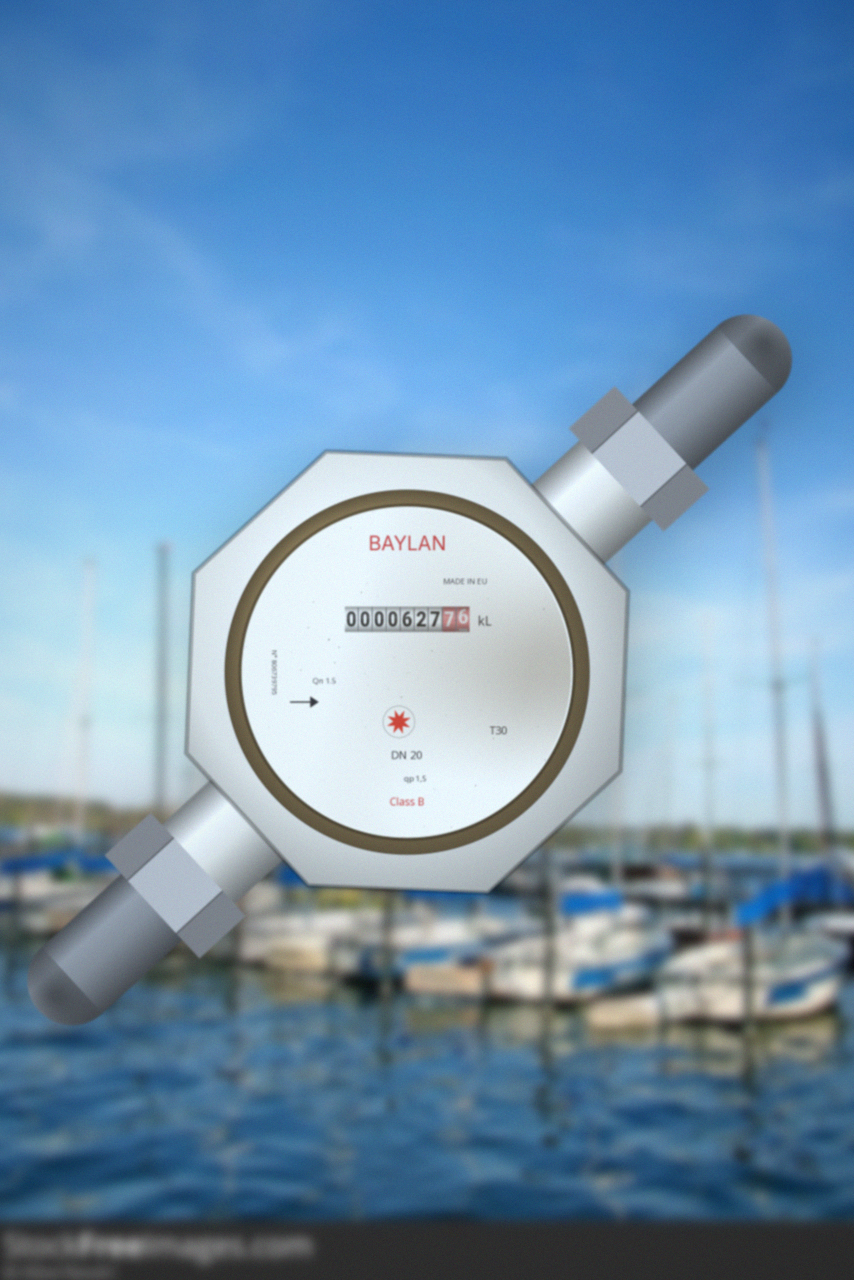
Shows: 627.76 kL
